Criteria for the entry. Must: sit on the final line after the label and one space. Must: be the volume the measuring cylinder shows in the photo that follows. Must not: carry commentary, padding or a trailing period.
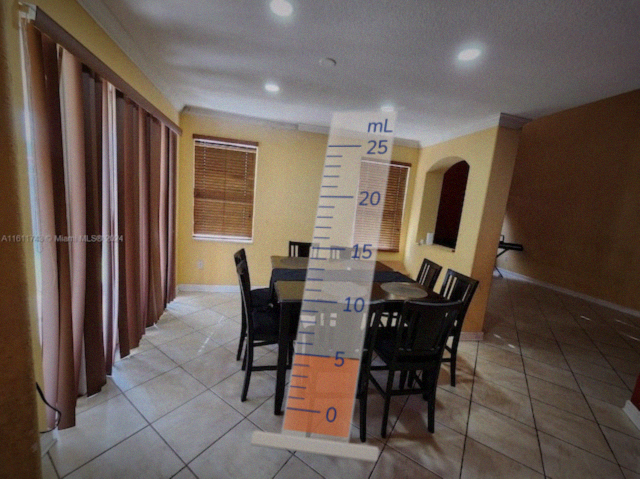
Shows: 5 mL
